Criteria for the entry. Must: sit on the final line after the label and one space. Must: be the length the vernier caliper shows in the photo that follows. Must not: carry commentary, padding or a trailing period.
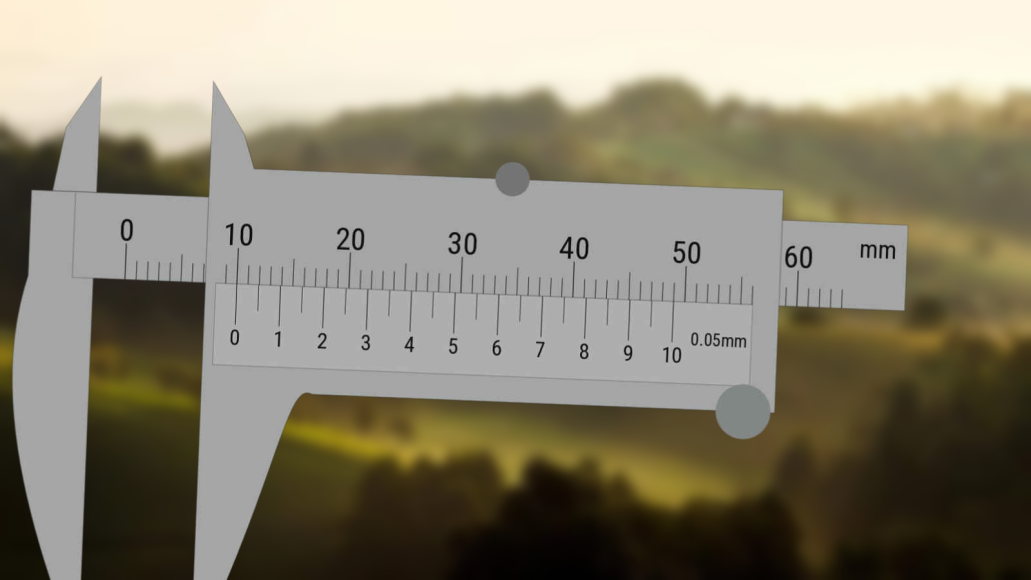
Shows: 10.0 mm
